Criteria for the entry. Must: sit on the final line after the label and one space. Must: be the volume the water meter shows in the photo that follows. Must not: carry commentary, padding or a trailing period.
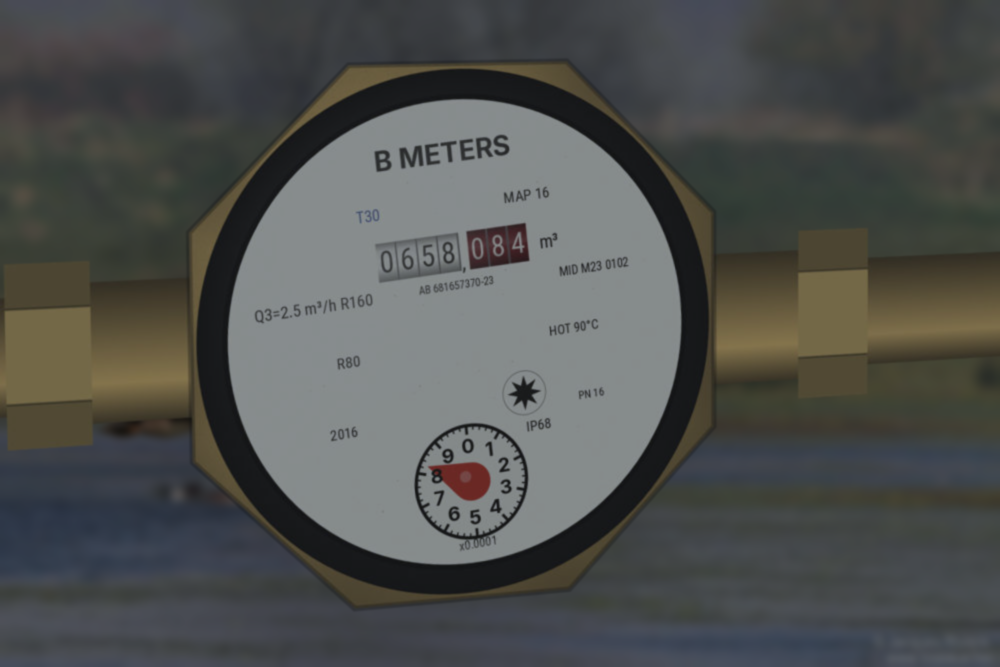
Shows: 658.0848 m³
